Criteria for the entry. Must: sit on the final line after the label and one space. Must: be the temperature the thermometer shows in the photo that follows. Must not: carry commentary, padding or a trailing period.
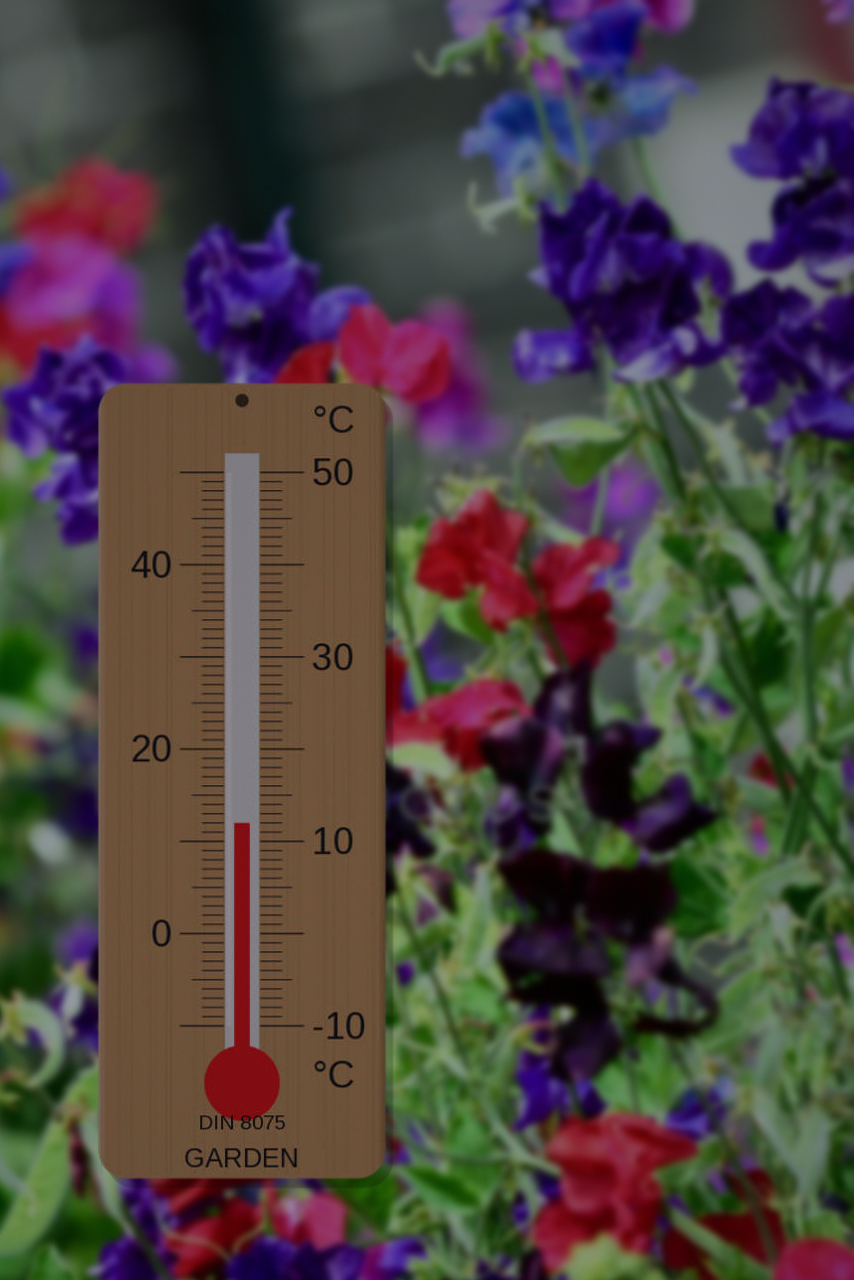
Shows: 12 °C
